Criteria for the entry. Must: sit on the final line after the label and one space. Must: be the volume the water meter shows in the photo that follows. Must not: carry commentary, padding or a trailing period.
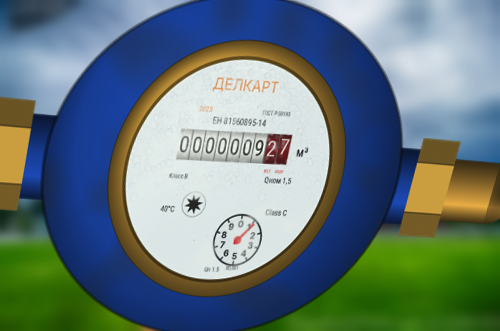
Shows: 9.271 m³
